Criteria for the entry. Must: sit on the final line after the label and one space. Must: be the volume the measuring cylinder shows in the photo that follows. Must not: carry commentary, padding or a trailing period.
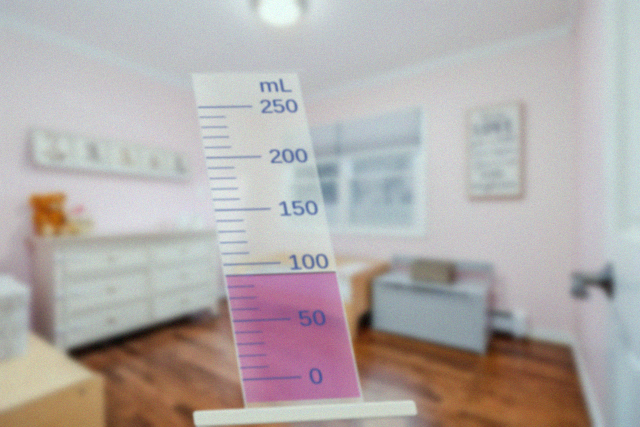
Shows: 90 mL
